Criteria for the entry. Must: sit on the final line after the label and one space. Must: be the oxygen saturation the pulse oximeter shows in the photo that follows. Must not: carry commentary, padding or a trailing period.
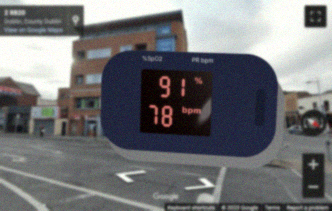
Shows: 91 %
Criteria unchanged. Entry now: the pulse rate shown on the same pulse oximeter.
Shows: 78 bpm
